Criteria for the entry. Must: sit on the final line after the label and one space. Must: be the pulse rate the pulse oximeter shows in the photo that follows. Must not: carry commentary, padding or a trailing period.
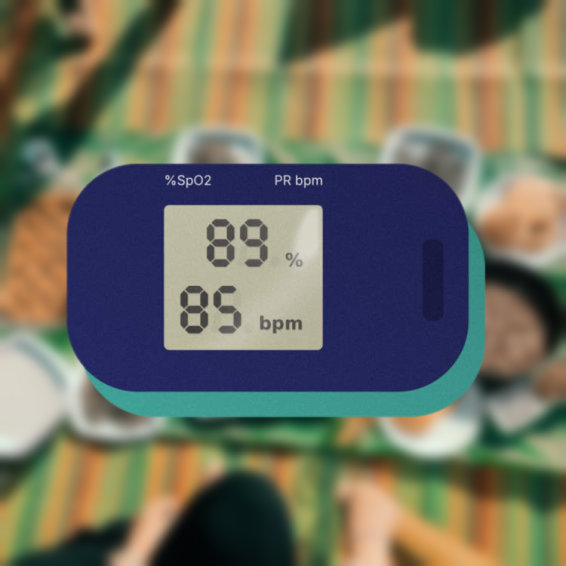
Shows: 85 bpm
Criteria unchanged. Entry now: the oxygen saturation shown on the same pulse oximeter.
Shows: 89 %
